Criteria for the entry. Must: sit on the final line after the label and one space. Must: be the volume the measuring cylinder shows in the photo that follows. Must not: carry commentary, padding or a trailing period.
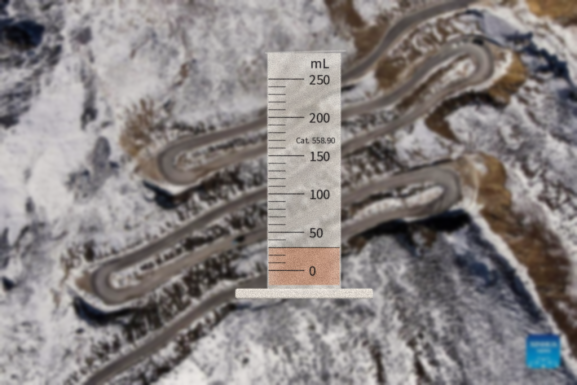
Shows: 30 mL
